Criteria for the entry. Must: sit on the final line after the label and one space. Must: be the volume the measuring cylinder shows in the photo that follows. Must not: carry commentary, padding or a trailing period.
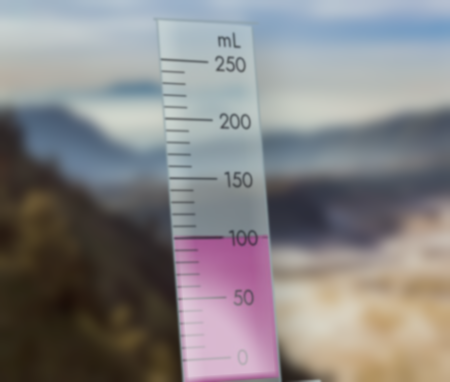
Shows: 100 mL
